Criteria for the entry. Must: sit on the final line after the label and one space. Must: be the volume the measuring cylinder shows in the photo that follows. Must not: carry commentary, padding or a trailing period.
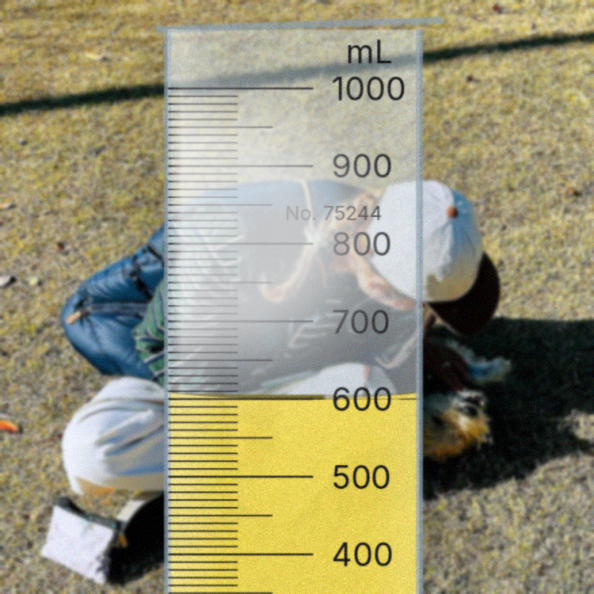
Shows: 600 mL
